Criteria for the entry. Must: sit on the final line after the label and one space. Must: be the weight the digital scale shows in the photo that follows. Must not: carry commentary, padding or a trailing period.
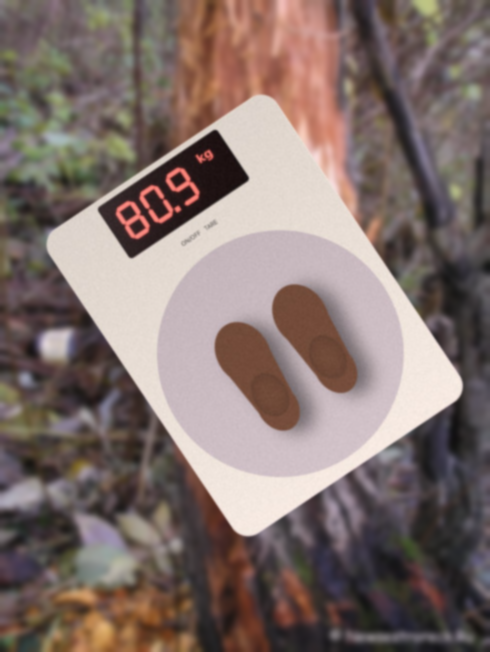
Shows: 80.9 kg
